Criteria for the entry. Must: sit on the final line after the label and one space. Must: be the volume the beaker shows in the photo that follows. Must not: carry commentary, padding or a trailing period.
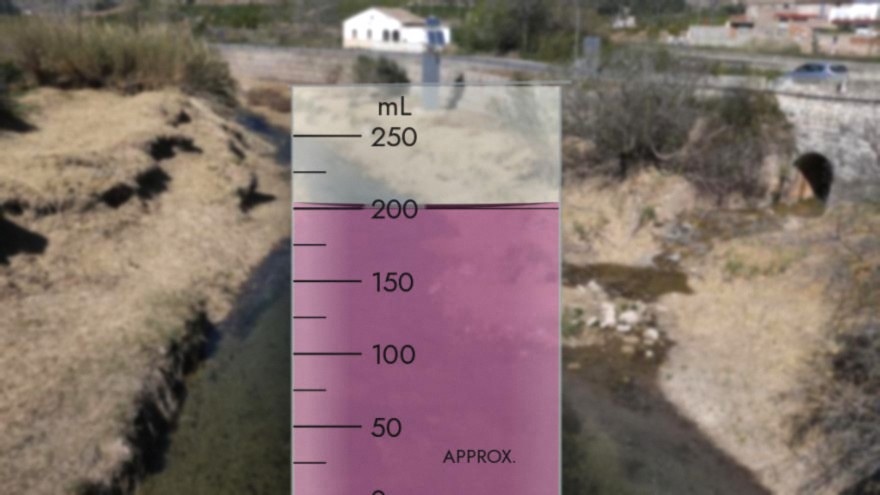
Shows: 200 mL
